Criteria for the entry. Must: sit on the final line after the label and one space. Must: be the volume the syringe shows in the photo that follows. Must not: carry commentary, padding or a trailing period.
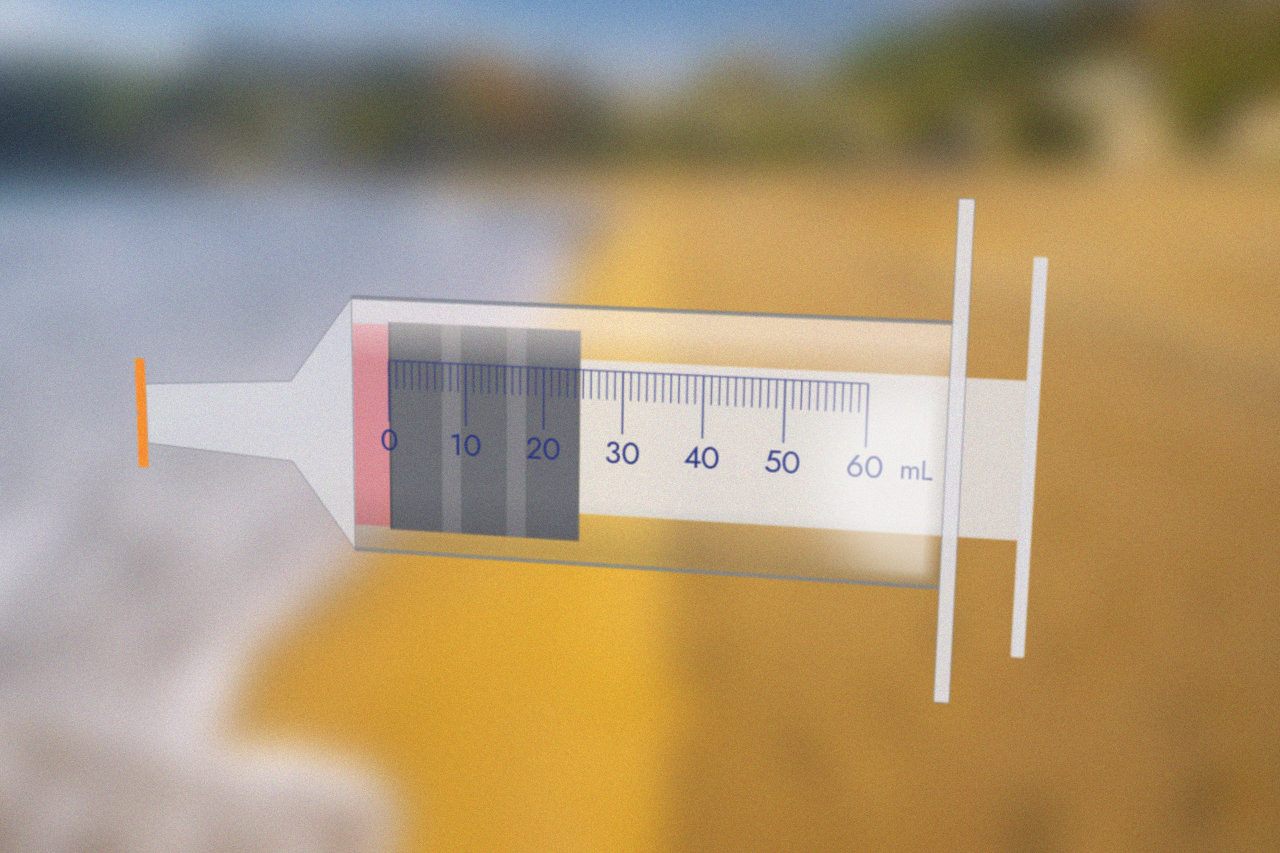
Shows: 0 mL
